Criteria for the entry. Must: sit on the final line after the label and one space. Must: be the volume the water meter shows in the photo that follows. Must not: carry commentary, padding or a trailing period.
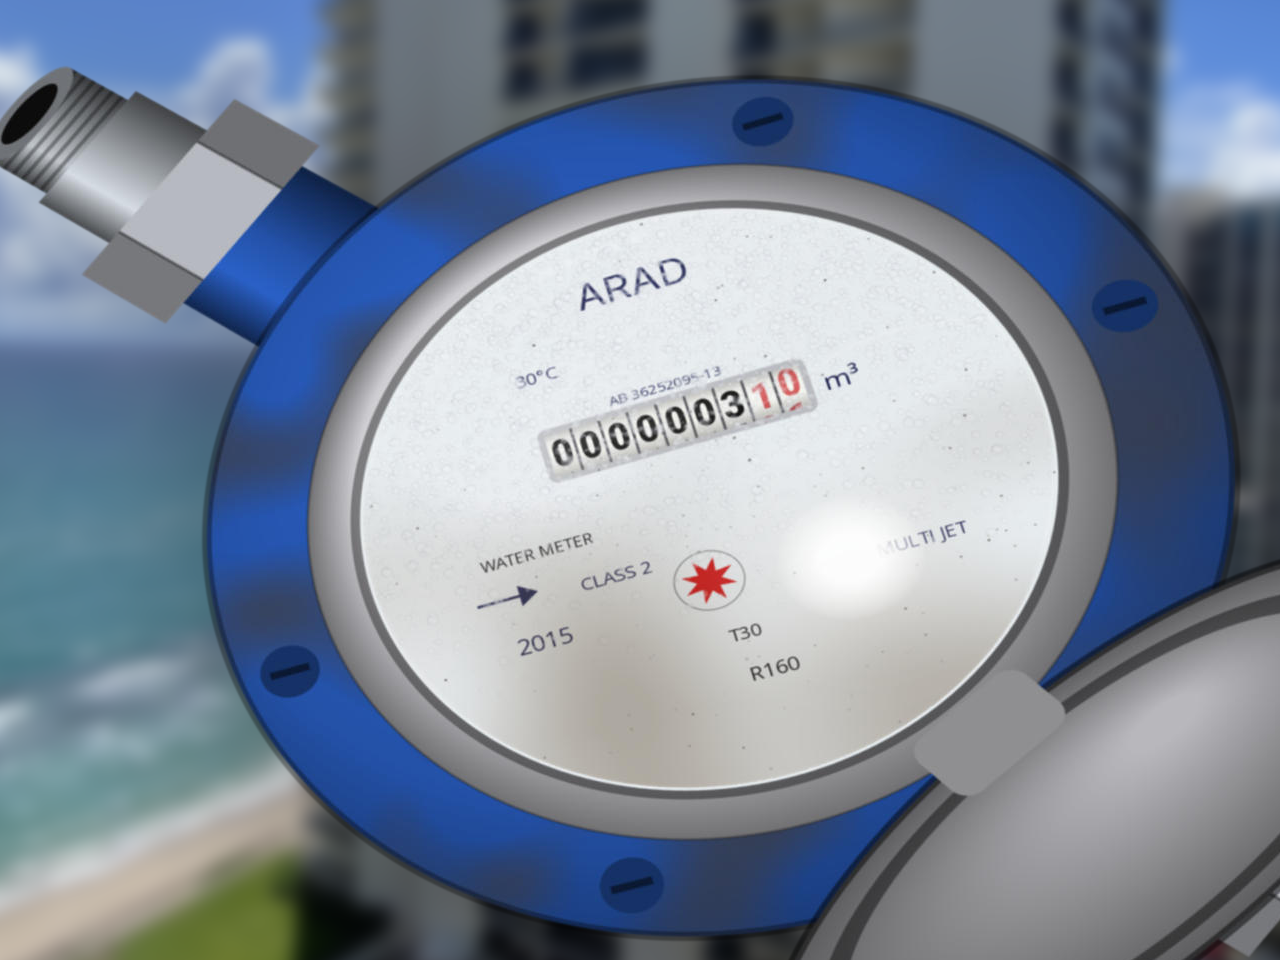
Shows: 3.10 m³
